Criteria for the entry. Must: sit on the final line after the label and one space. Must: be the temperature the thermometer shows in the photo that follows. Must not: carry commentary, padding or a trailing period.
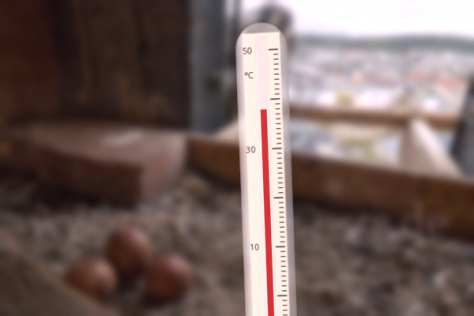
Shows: 38 °C
